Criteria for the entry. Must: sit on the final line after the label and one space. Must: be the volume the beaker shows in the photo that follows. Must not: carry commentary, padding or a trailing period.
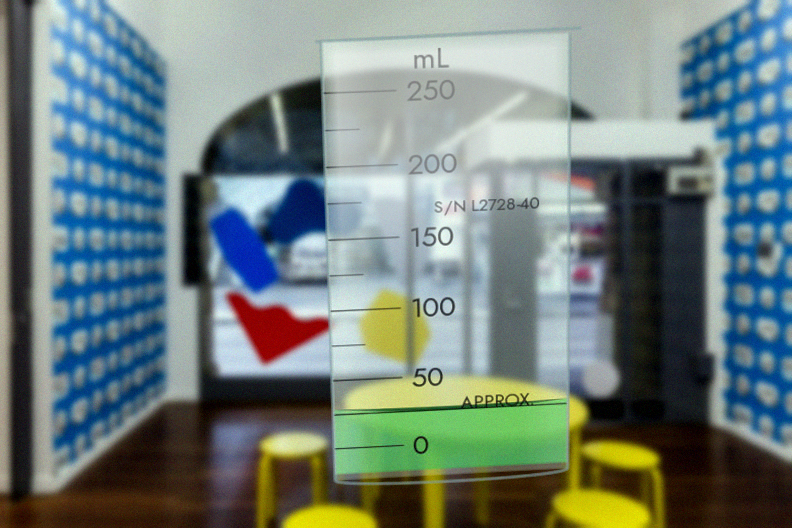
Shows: 25 mL
